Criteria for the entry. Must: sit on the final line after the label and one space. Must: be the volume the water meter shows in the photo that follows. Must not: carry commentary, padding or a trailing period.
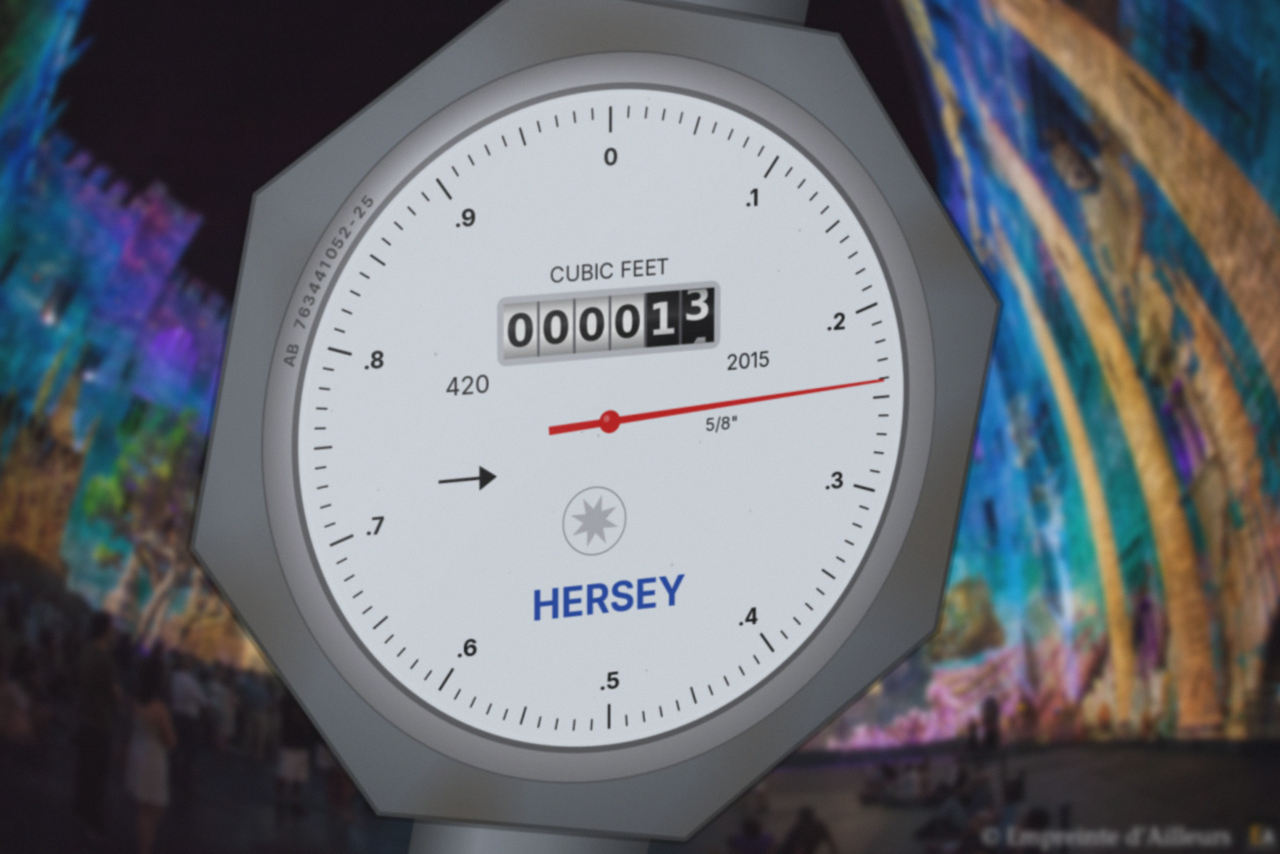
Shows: 13.24 ft³
